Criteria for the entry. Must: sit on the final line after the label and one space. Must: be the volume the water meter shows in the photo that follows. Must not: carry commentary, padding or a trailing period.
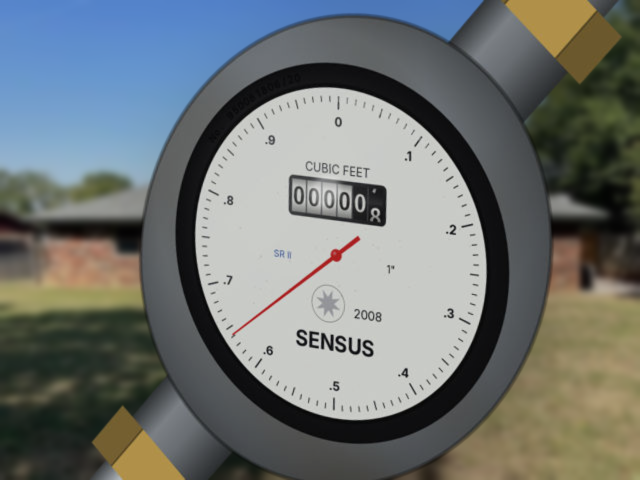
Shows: 7.64 ft³
